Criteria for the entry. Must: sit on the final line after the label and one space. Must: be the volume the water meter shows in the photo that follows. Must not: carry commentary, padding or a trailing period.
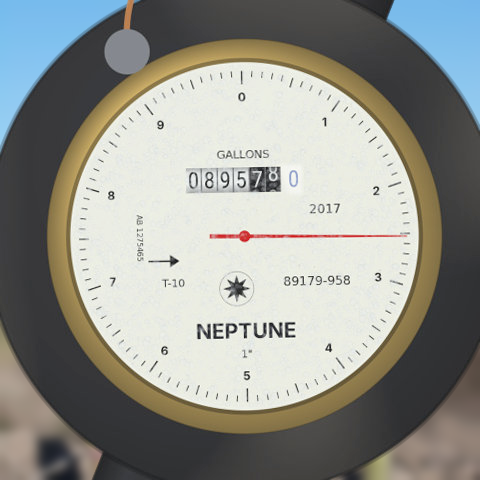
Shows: 895782.5 gal
